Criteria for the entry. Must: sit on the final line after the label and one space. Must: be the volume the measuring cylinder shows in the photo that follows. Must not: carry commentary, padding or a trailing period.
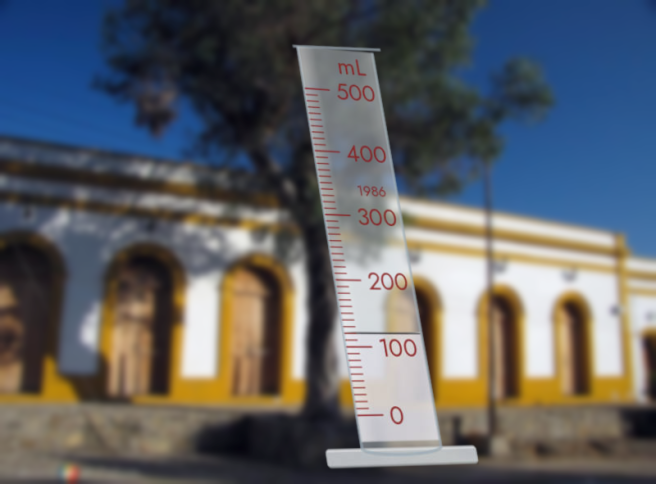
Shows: 120 mL
